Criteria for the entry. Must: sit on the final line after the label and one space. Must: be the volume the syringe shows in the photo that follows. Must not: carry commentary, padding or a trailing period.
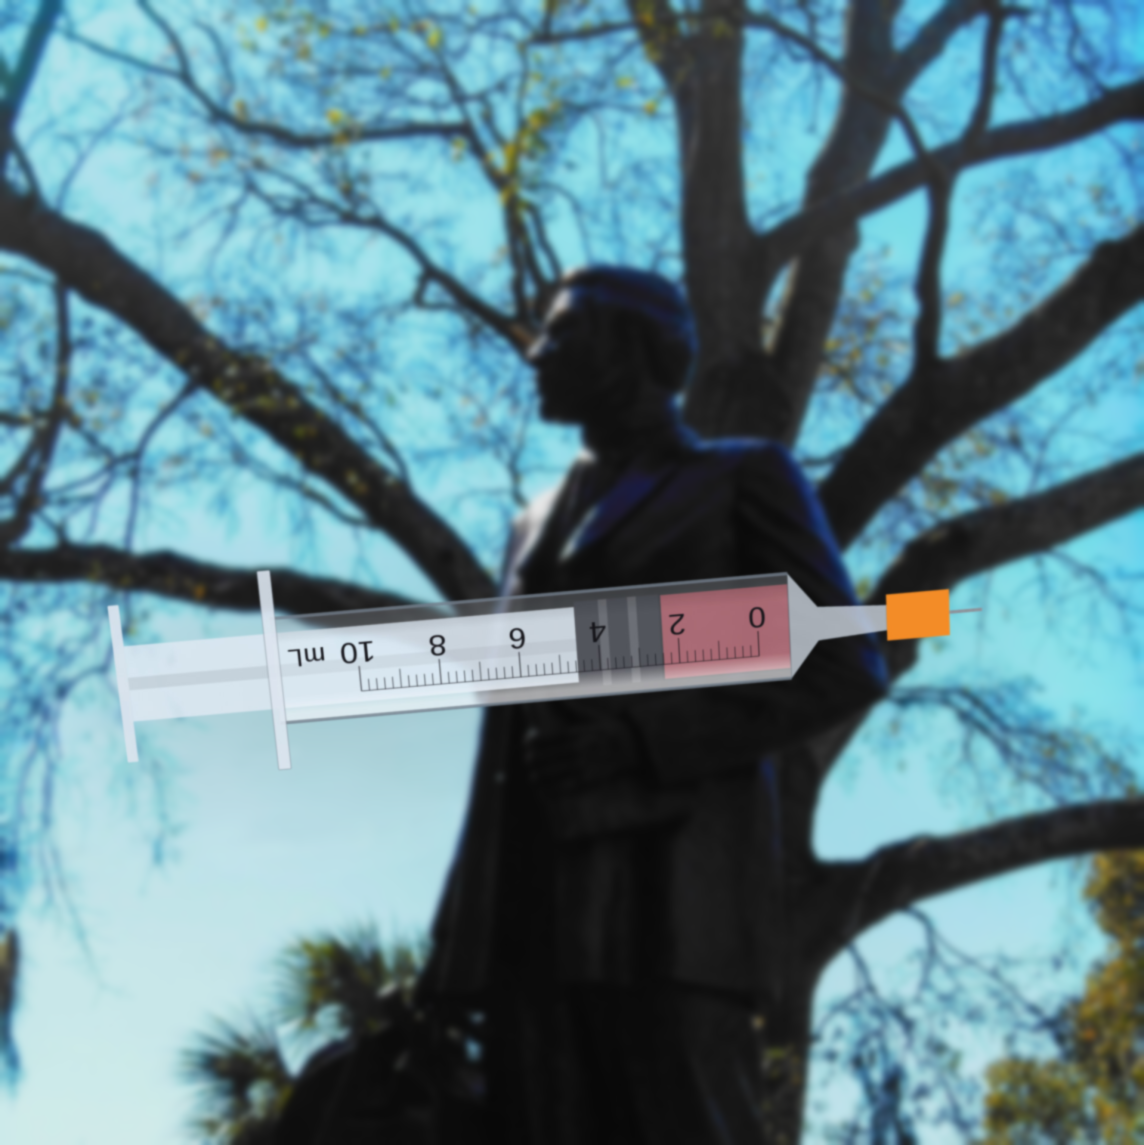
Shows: 2.4 mL
